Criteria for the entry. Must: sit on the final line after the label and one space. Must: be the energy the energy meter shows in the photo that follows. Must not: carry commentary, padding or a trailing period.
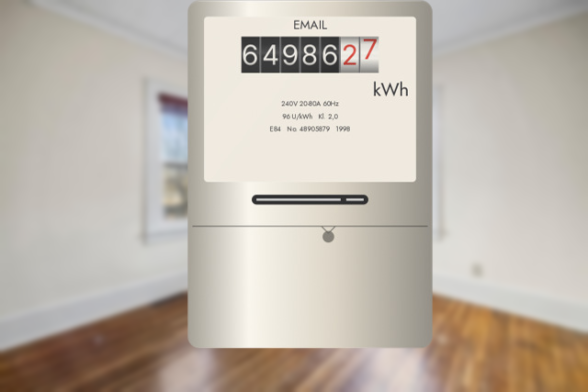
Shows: 64986.27 kWh
